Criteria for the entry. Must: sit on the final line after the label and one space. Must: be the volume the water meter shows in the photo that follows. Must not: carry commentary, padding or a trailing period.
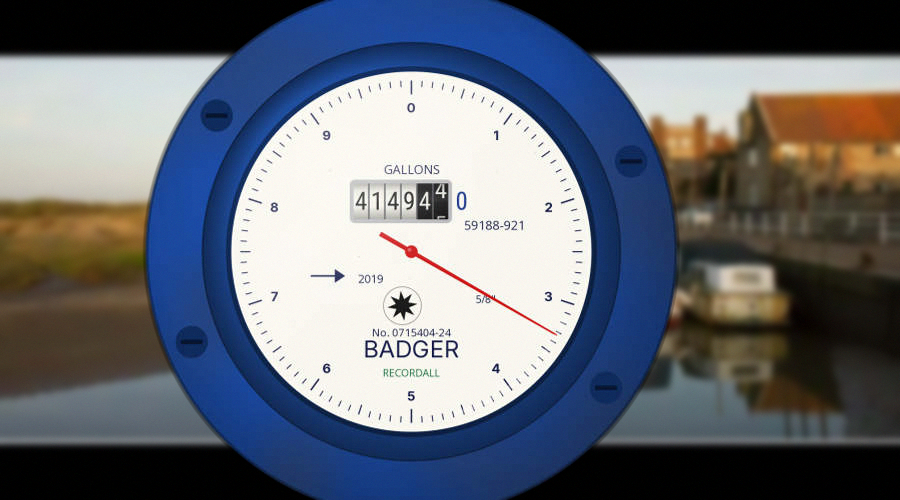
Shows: 4149443.3 gal
